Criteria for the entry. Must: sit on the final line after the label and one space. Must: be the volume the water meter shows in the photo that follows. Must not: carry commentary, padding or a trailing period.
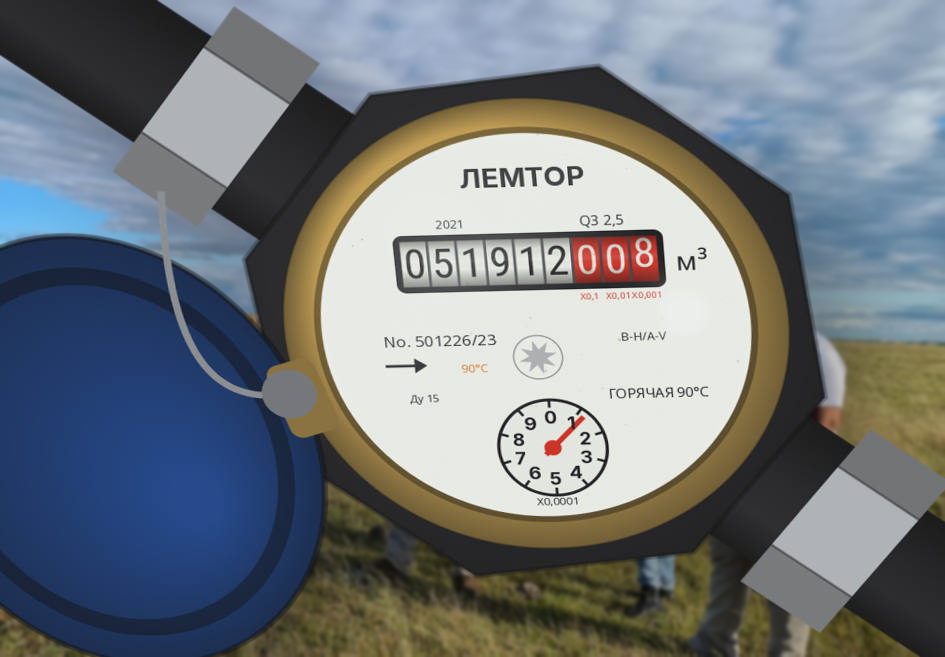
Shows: 51912.0081 m³
